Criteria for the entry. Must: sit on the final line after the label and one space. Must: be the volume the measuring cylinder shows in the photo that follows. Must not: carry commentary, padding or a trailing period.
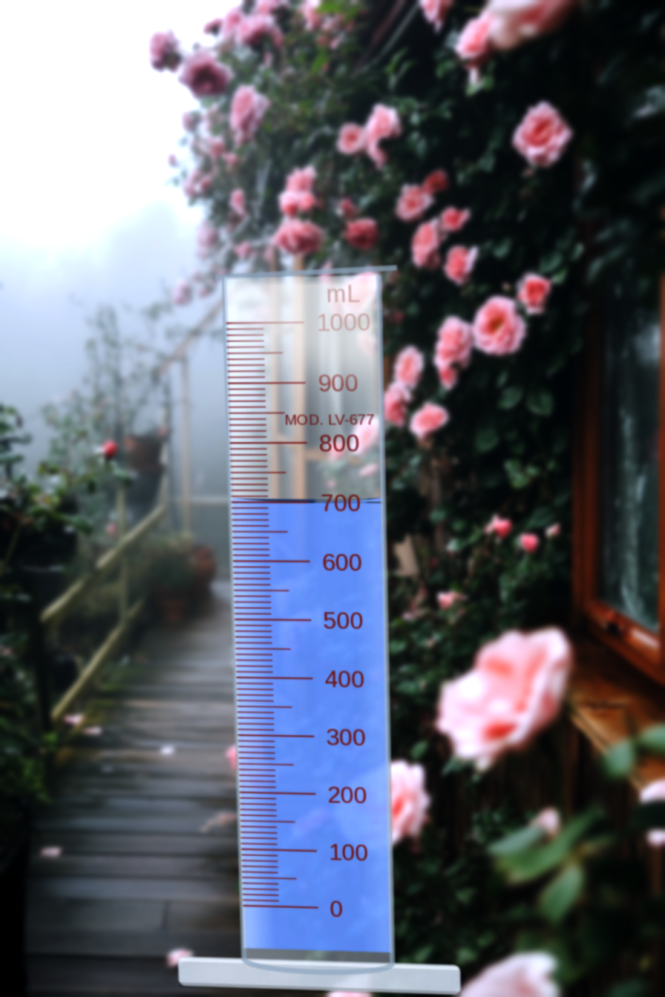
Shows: 700 mL
